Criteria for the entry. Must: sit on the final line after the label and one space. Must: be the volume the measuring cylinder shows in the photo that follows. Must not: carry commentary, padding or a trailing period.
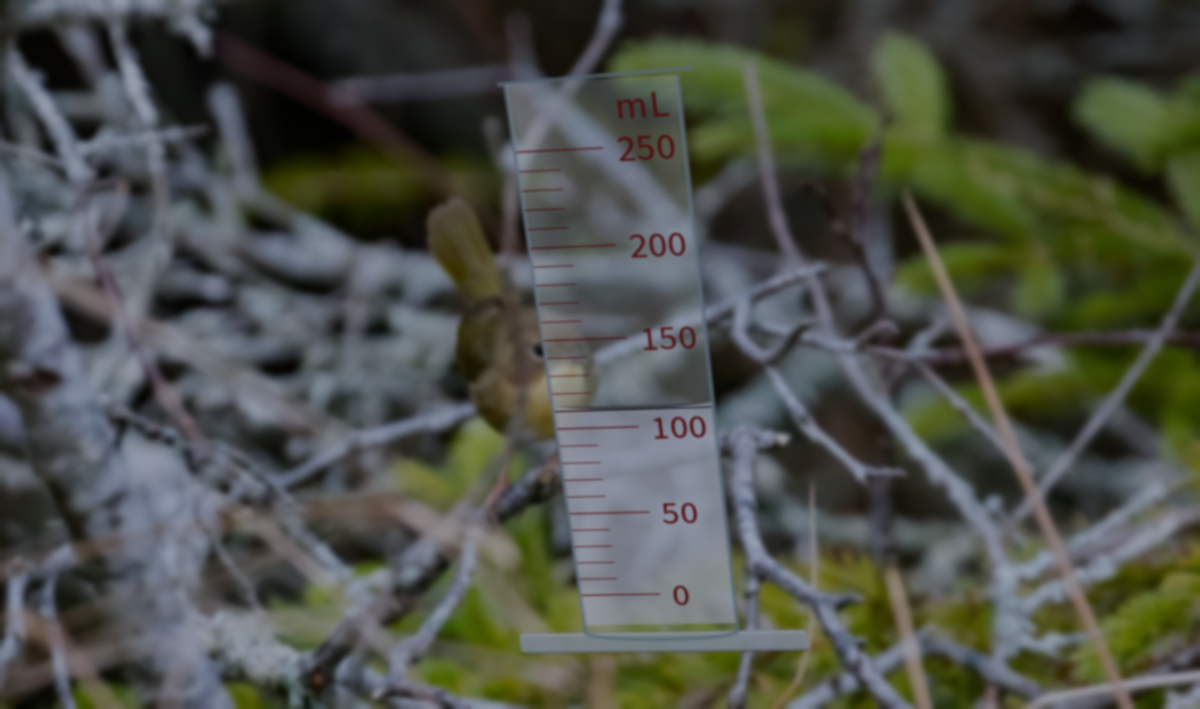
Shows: 110 mL
